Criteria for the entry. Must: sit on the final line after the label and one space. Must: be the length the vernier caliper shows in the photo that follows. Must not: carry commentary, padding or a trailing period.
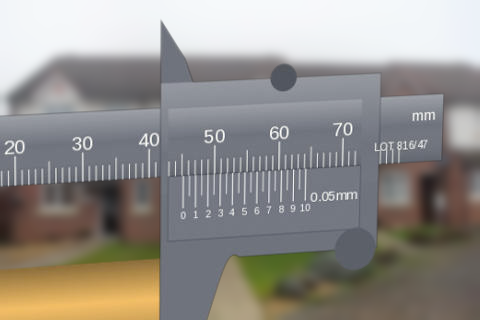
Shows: 45.2 mm
